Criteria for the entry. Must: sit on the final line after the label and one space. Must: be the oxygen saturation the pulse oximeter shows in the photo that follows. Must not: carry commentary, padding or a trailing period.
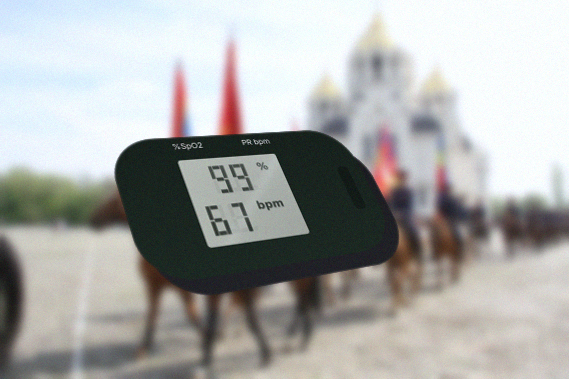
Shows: 99 %
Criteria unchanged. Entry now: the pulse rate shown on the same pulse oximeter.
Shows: 67 bpm
